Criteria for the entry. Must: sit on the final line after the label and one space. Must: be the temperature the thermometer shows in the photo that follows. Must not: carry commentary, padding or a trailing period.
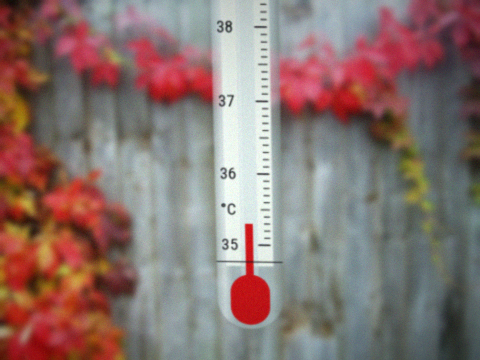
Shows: 35.3 °C
